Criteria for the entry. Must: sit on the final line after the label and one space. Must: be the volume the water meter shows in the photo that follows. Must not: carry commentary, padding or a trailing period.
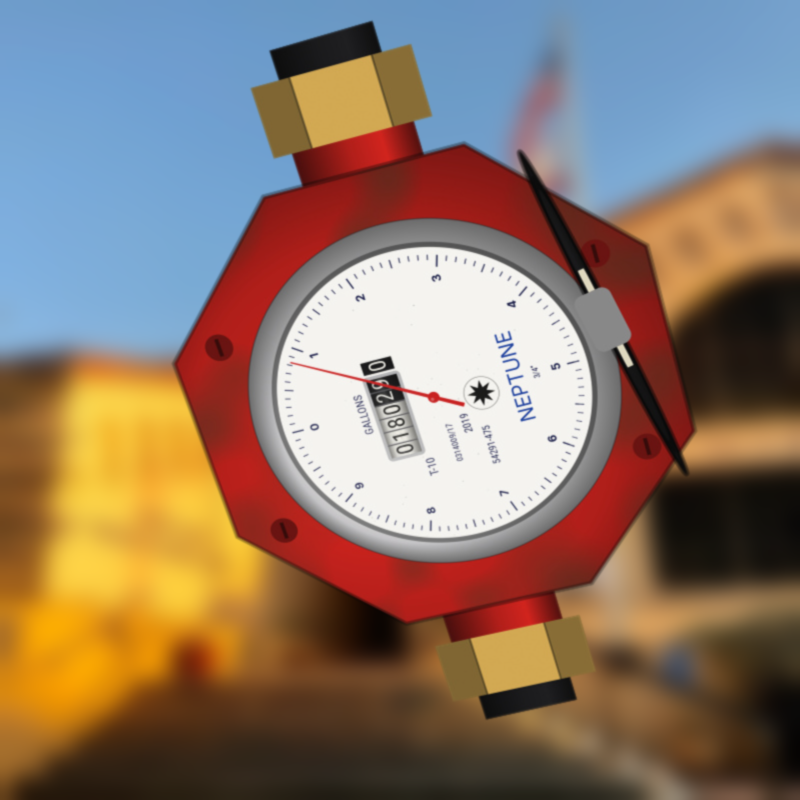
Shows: 180290.8 gal
